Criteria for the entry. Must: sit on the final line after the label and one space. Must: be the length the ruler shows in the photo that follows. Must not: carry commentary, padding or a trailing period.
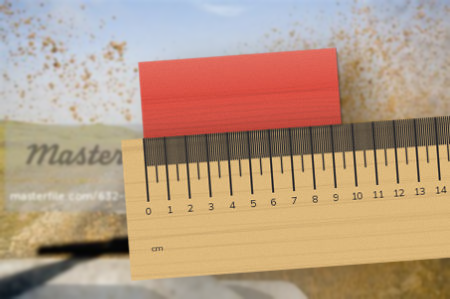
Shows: 9.5 cm
